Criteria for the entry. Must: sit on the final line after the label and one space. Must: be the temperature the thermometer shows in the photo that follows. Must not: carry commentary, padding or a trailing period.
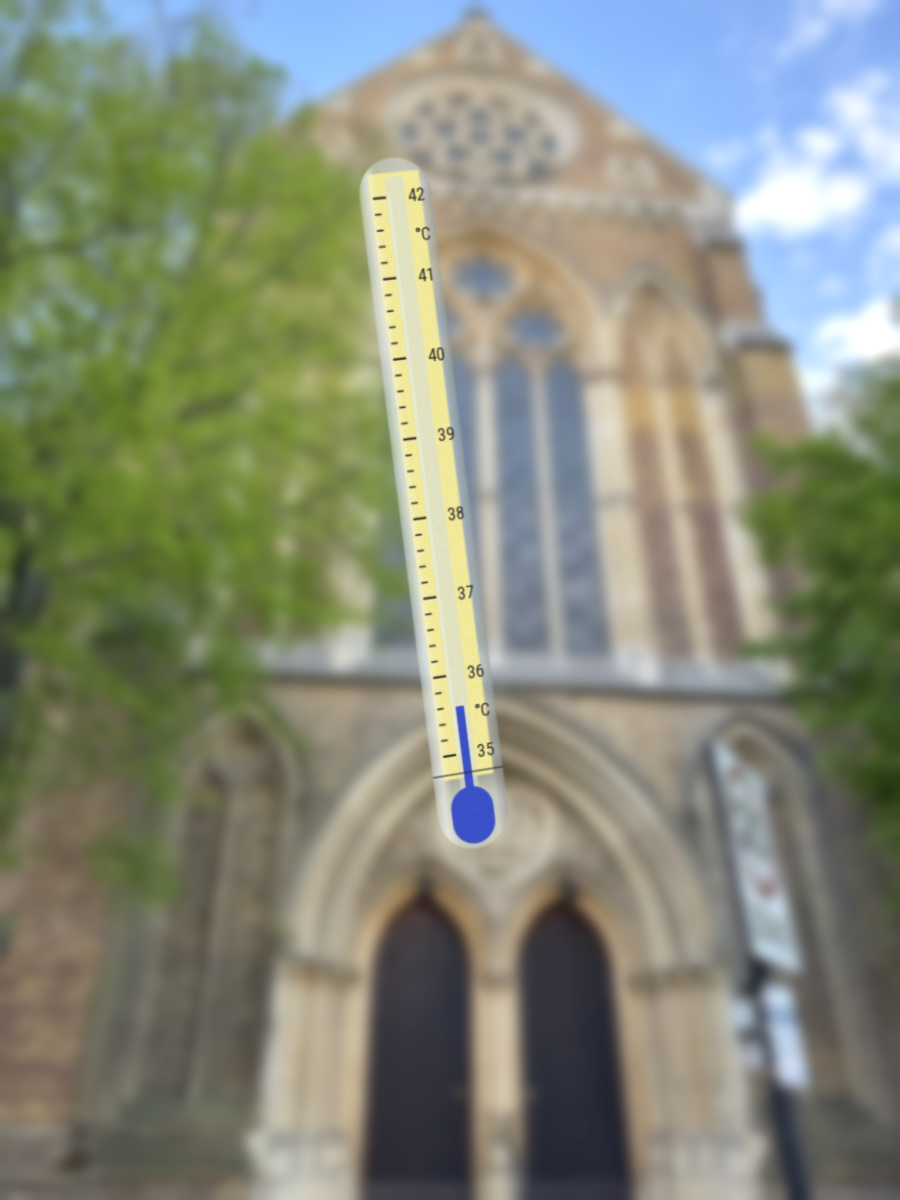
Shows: 35.6 °C
